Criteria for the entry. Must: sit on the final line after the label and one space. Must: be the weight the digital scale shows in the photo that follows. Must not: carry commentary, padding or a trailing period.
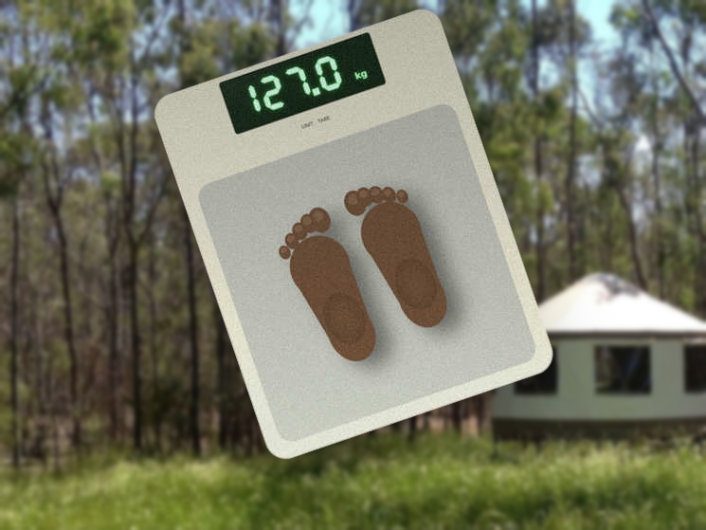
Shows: 127.0 kg
